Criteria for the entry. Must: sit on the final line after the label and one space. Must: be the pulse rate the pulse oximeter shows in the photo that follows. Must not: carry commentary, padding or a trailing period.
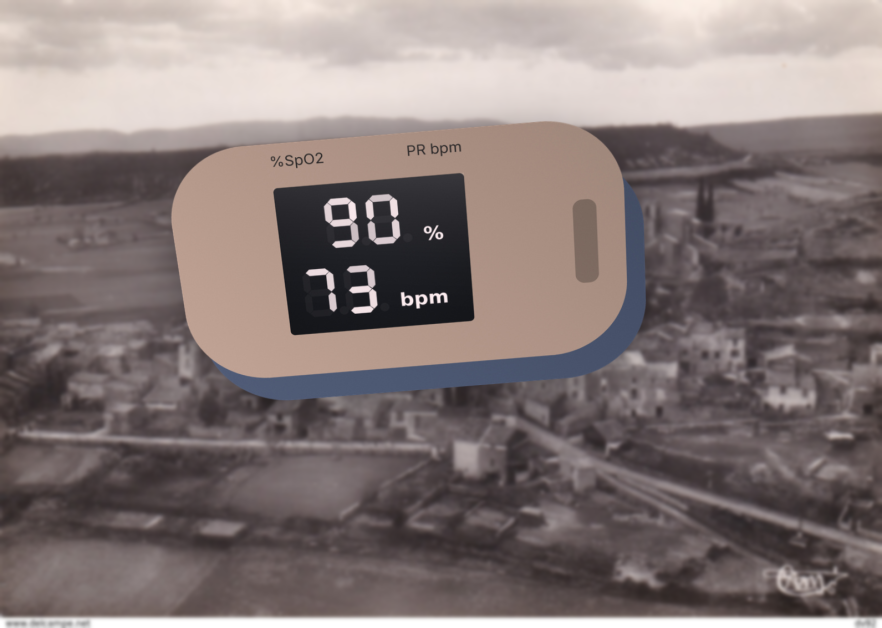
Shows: 73 bpm
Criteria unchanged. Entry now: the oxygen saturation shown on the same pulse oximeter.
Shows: 90 %
